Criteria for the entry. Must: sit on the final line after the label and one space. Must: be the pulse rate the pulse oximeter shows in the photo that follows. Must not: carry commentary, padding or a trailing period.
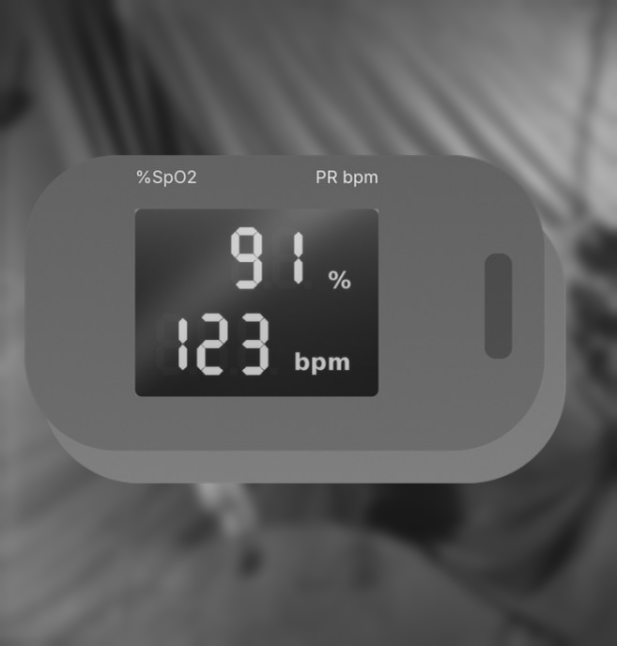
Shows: 123 bpm
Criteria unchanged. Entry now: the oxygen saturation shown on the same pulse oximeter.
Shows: 91 %
